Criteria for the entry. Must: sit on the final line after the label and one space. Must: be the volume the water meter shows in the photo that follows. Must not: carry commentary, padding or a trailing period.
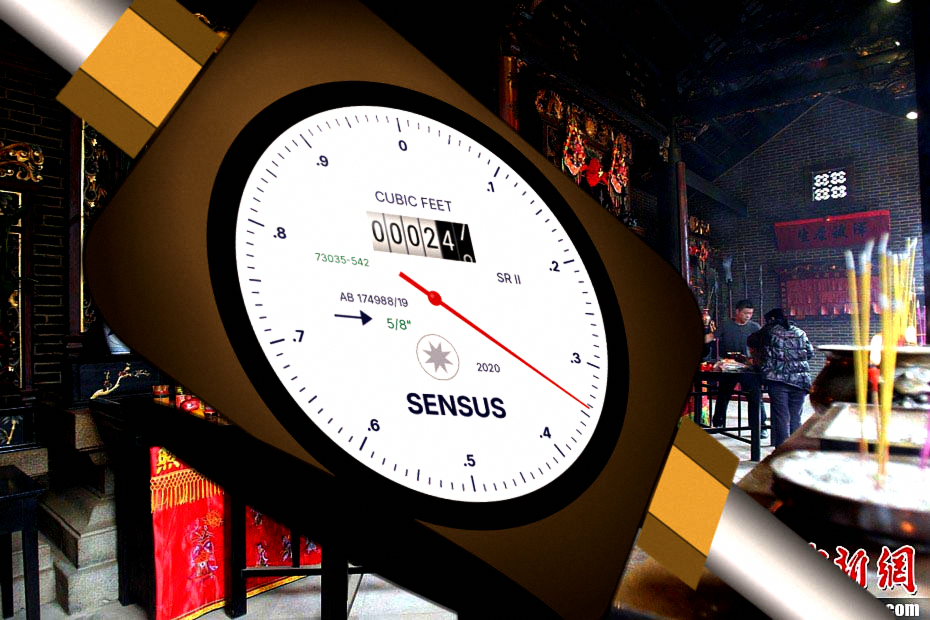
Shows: 247.34 ft³
